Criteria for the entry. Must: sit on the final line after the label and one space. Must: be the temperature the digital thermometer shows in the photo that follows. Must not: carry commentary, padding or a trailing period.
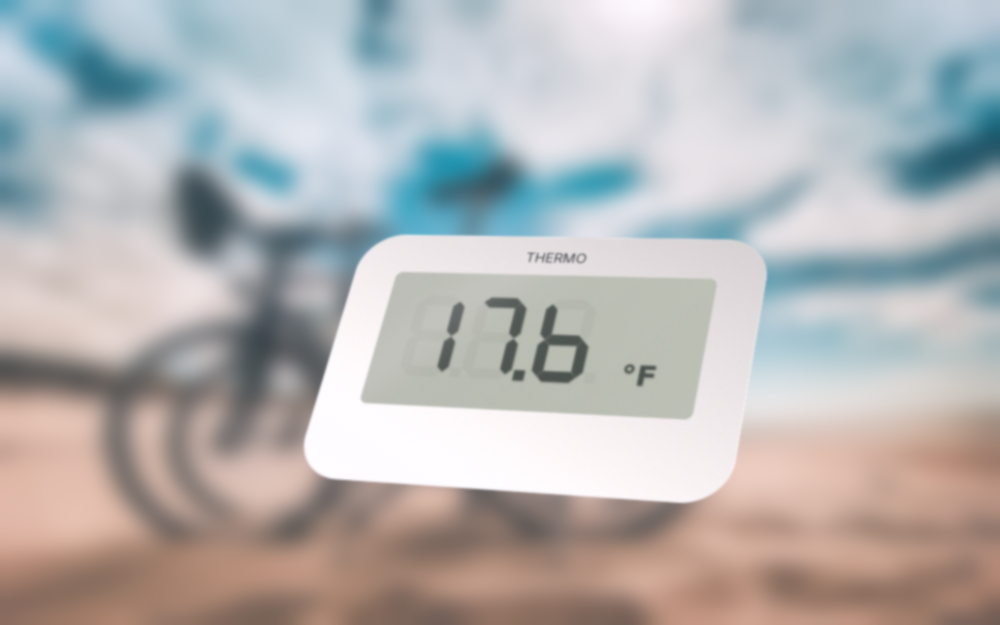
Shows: 17.6 °F
